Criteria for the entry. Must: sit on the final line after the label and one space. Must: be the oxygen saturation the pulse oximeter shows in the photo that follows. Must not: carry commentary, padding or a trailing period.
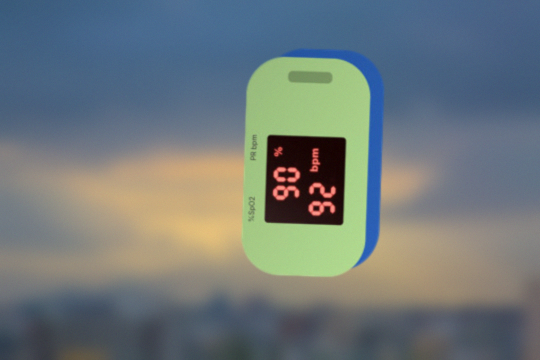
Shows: 90 %
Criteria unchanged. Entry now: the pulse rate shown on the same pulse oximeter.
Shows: 92 bpm
